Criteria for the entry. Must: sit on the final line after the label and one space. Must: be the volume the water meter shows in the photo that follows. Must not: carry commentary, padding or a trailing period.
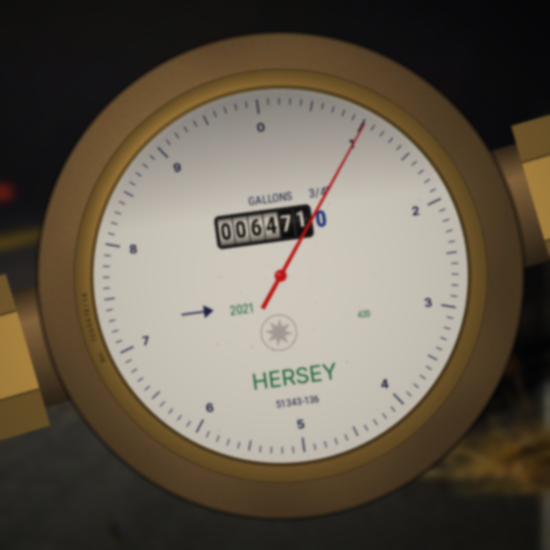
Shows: 64711.0 gal
